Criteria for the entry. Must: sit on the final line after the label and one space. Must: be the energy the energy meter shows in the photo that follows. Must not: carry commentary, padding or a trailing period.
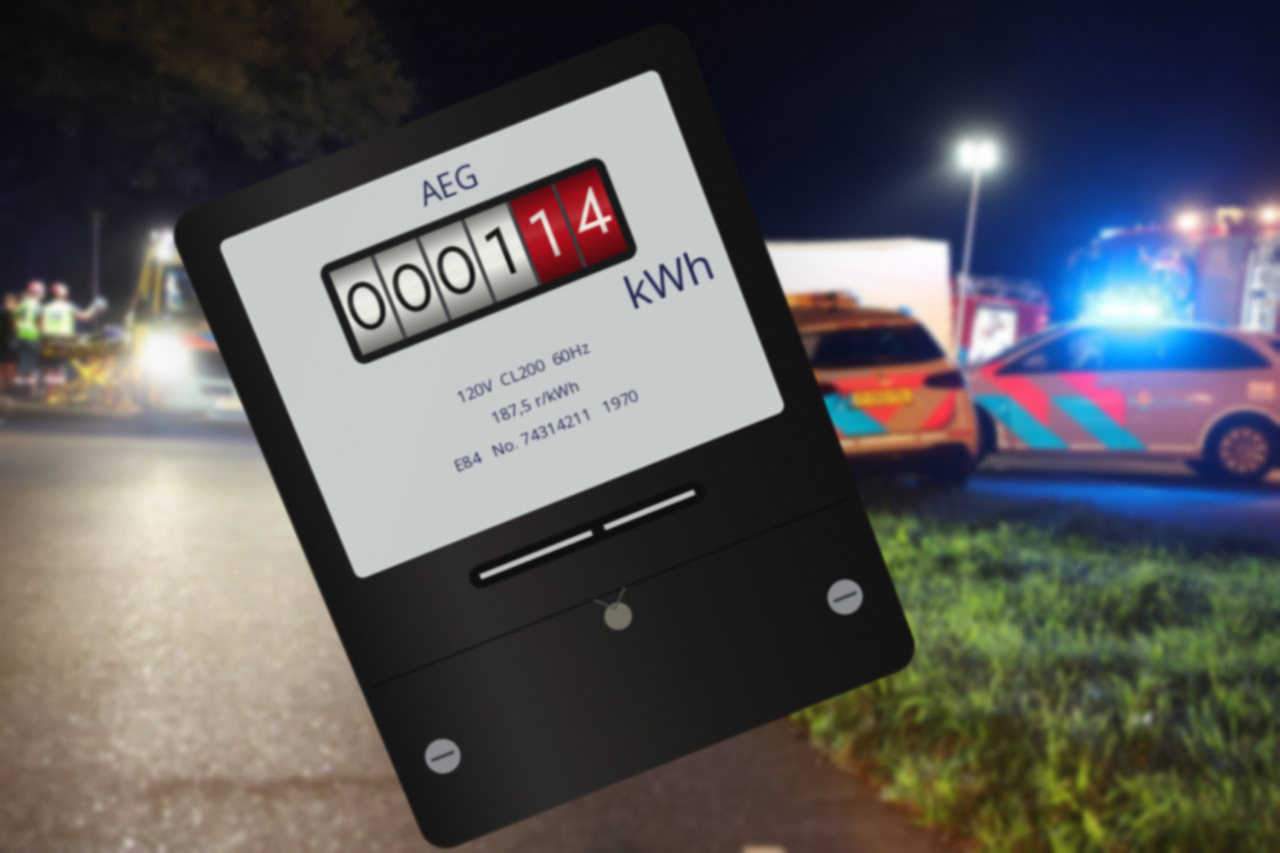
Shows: 1.14 kWh
